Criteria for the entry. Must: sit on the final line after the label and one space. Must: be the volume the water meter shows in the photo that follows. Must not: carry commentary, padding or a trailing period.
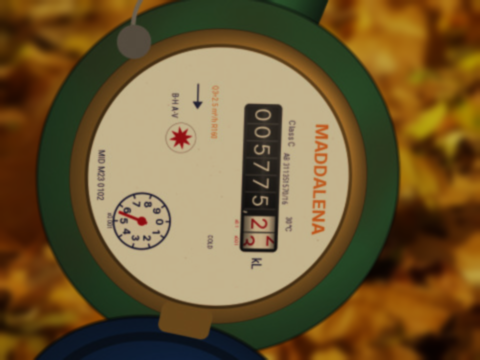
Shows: 5775.225 kL
